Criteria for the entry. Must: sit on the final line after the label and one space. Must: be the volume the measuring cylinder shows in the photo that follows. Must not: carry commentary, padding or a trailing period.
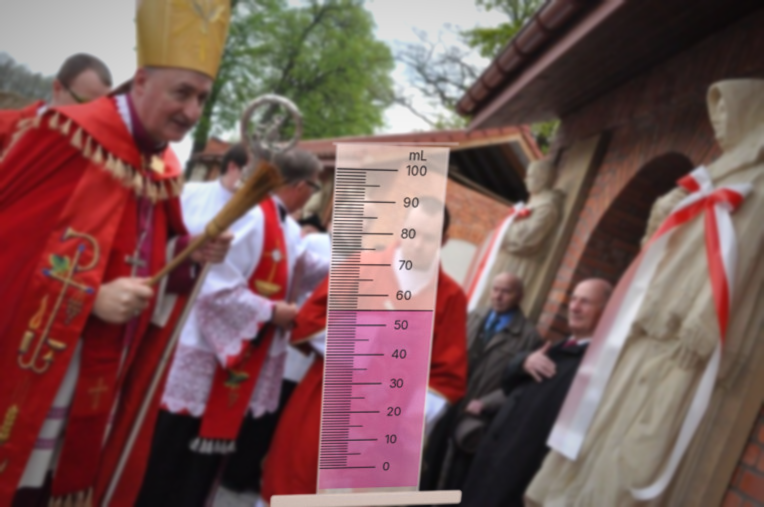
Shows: 55 mL
